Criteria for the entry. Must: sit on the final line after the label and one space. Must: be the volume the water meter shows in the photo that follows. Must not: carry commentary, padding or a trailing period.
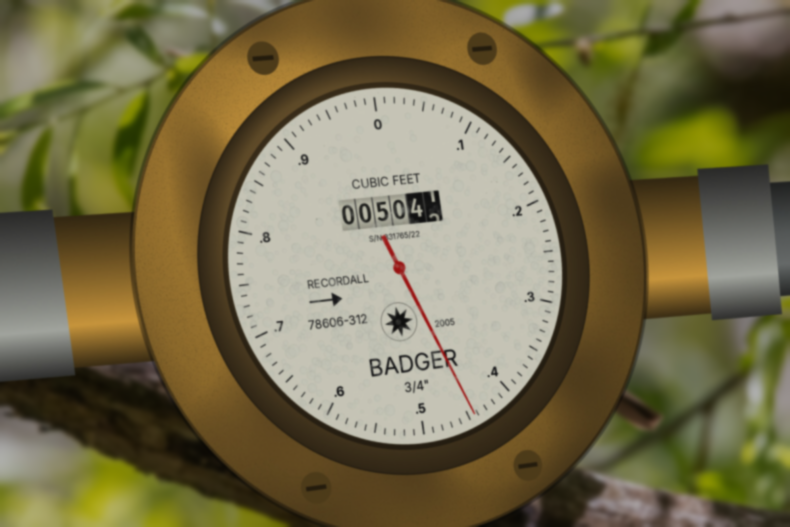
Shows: 5041.44 ft³
